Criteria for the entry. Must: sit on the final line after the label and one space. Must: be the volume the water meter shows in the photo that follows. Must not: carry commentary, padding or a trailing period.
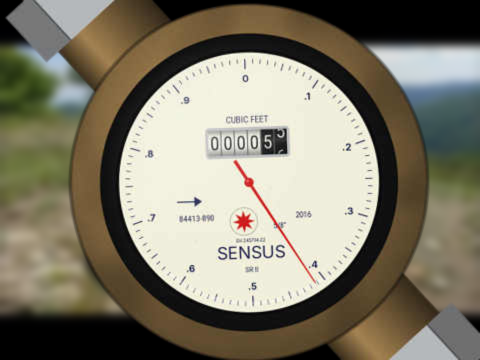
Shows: 55.41 ft³
